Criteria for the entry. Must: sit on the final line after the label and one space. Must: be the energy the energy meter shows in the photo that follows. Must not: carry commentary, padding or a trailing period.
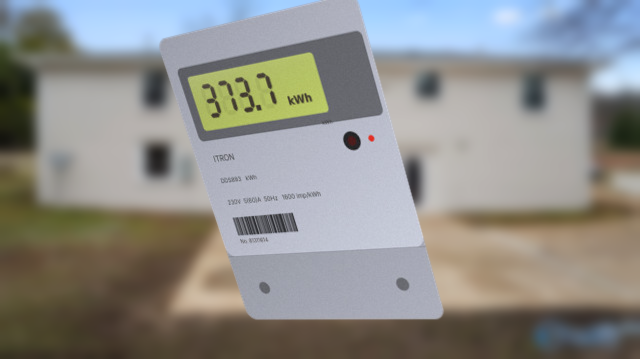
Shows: 373.7 kWh
